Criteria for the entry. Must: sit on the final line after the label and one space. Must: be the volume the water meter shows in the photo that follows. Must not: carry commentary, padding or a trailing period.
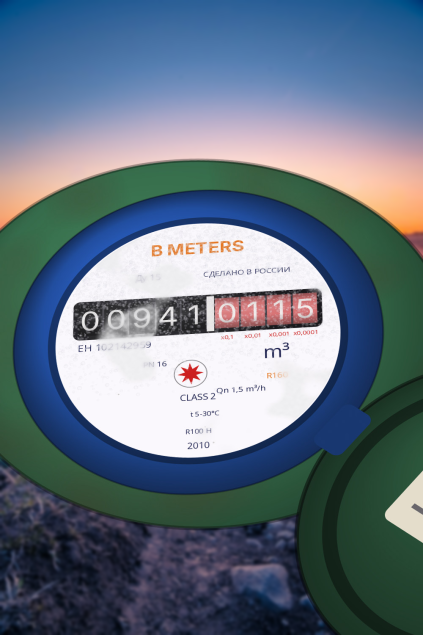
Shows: 941.0115 m³
